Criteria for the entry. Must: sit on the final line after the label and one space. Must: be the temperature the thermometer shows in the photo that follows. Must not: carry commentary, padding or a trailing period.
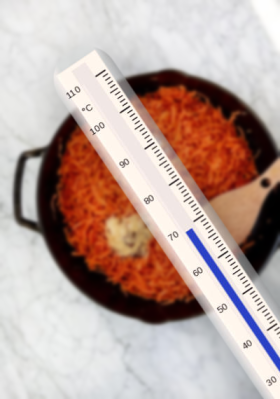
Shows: 69 °C
